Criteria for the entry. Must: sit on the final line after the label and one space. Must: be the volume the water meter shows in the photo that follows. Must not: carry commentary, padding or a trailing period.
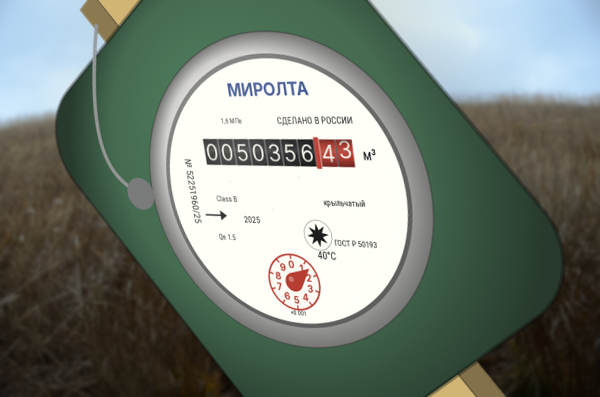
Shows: 50356.431 m³
